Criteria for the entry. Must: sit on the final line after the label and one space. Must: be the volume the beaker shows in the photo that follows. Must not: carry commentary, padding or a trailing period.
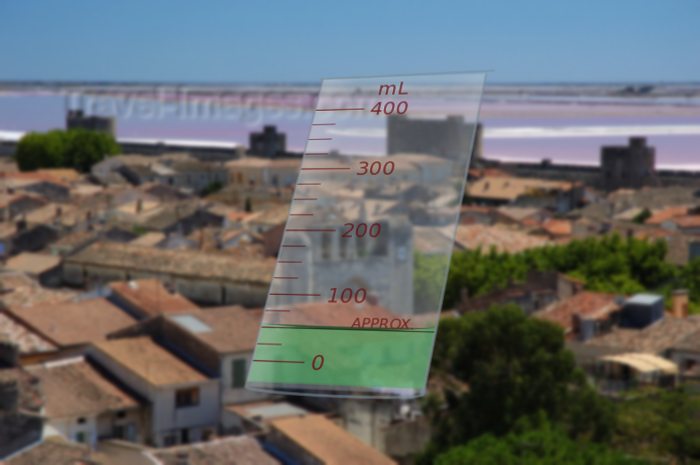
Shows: 50 mL
